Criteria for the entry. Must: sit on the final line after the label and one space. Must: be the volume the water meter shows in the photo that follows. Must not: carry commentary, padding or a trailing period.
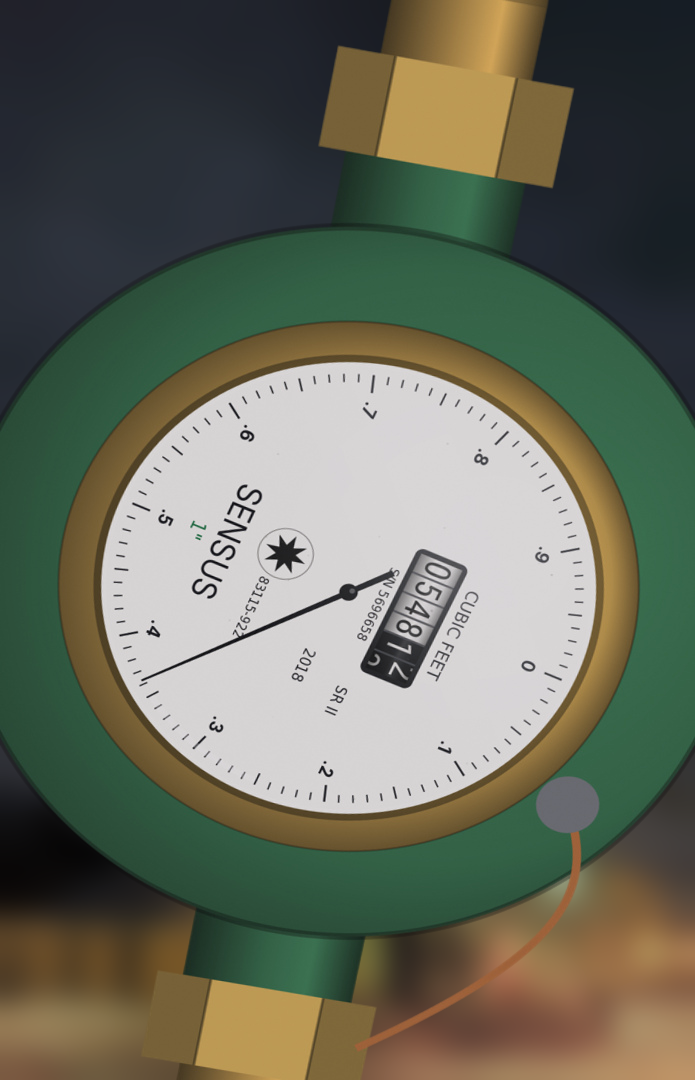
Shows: 54812.36 ft³
